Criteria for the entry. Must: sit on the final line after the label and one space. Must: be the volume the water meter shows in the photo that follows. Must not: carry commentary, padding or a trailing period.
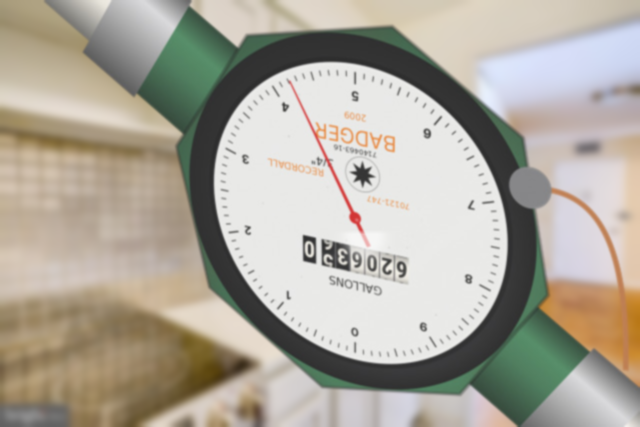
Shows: 6206354.2 gal
